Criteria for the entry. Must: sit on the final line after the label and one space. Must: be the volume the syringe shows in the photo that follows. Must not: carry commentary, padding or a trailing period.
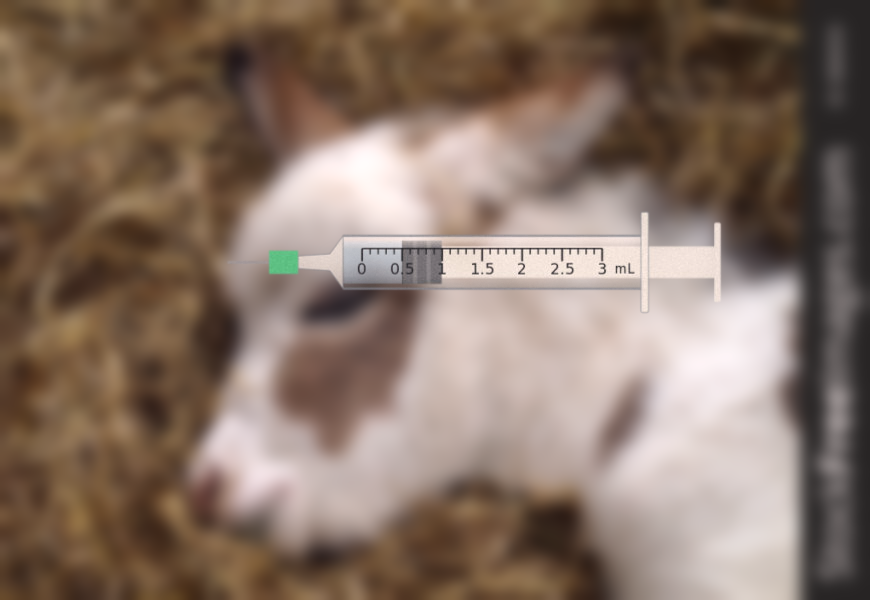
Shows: 0.5 mL
